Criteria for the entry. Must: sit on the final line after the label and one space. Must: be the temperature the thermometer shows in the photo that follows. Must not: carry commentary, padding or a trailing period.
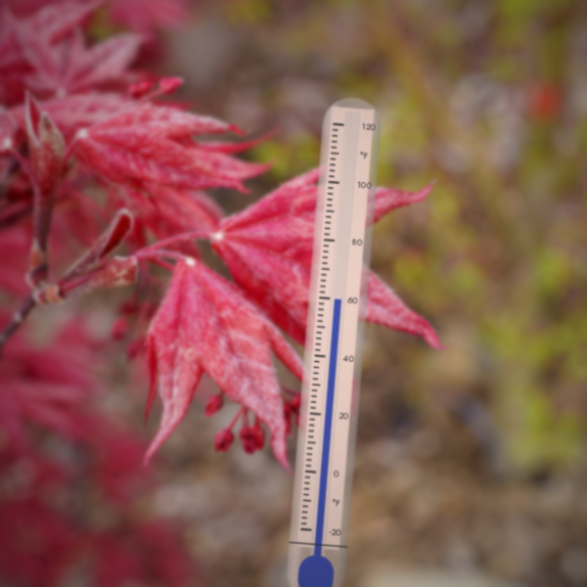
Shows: 60 °F
